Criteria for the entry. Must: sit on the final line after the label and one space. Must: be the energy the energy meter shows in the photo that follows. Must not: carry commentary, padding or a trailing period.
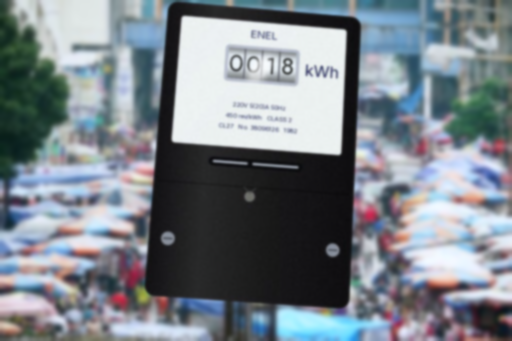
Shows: 18 kWh
